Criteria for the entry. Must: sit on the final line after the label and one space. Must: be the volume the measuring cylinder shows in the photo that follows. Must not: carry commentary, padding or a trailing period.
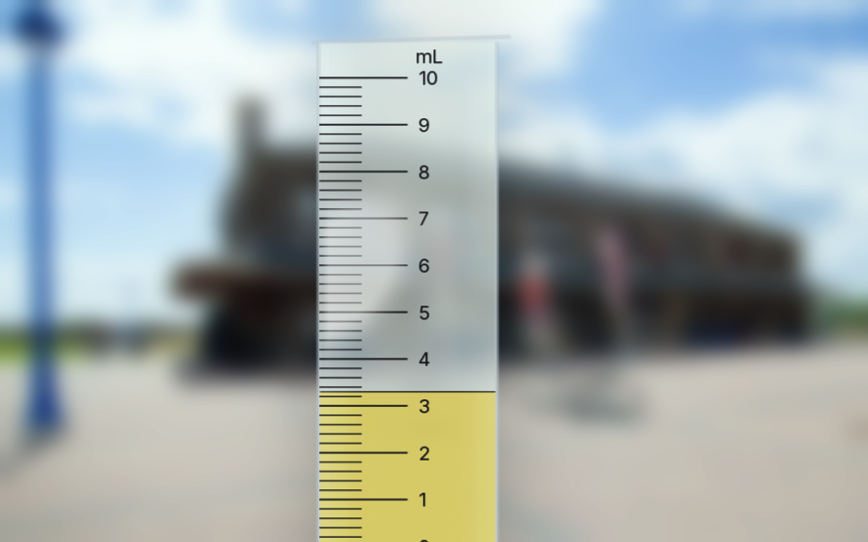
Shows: 3.3 mL
